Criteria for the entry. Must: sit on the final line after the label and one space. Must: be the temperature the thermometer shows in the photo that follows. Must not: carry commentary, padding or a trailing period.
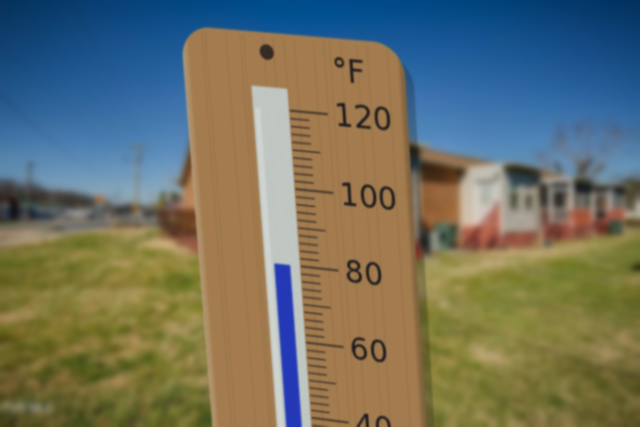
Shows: 80 °F
